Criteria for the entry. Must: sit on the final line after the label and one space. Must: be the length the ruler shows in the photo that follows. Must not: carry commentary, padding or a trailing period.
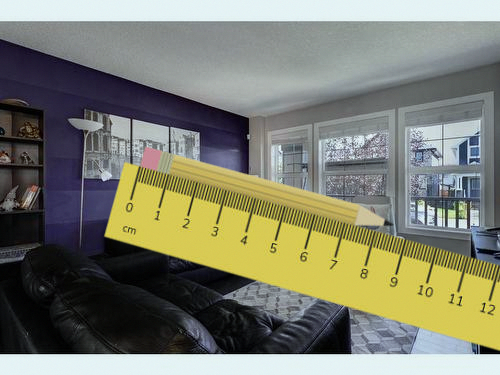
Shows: 8.5 cm
